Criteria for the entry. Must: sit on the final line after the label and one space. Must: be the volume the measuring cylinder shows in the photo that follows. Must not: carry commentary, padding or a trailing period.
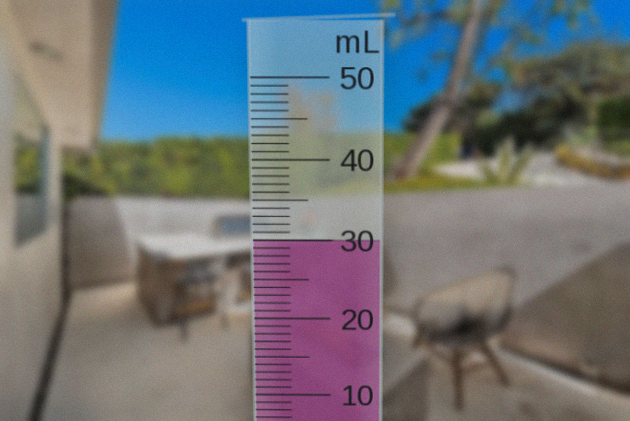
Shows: 30 mL
